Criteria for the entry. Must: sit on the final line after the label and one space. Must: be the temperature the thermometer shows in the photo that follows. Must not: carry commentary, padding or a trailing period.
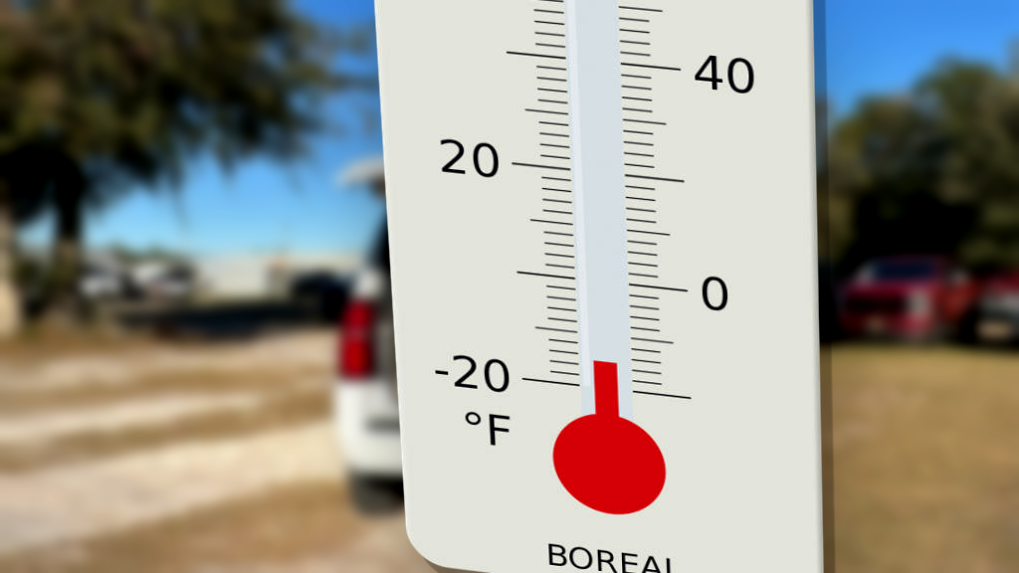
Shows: -15 °F
